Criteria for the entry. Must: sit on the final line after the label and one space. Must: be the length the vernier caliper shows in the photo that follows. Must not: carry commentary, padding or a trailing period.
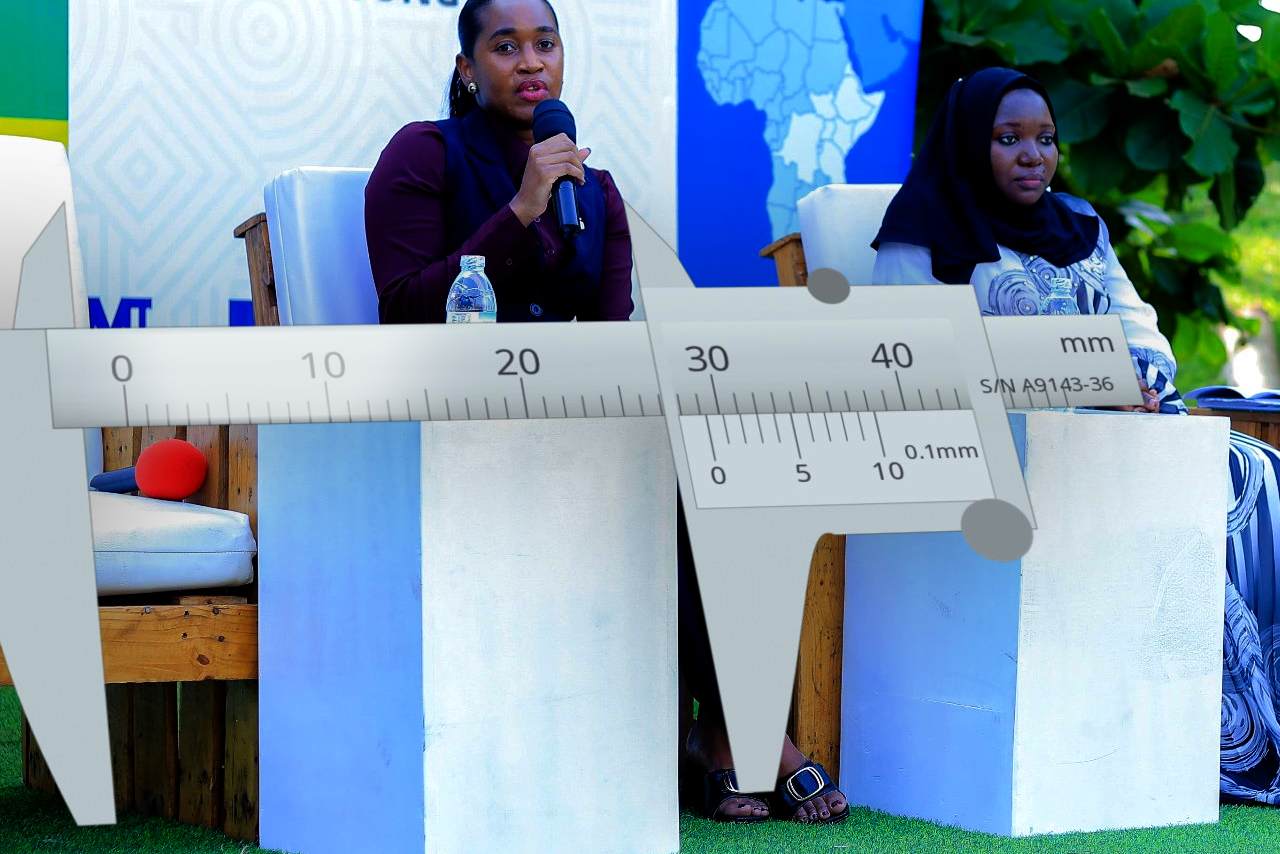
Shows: 29.3 mm
